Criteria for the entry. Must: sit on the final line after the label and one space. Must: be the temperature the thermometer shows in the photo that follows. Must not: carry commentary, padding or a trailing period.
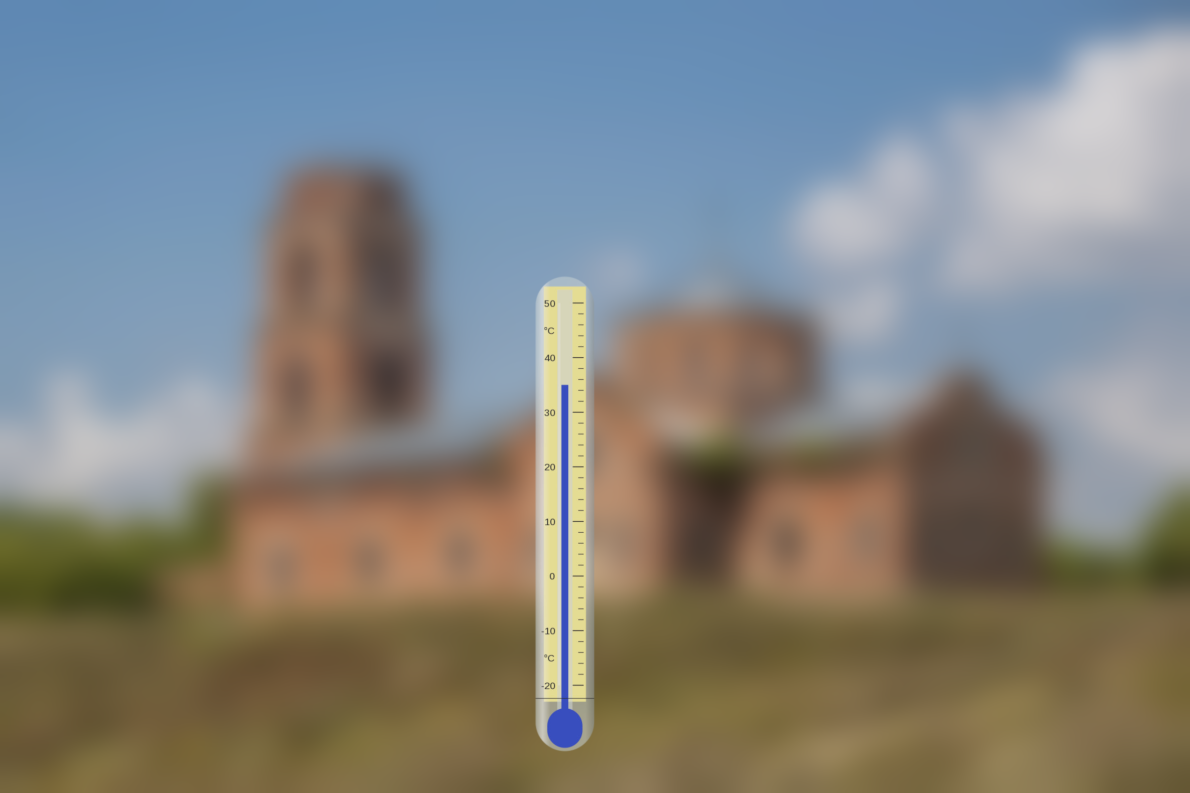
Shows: 35 °C
